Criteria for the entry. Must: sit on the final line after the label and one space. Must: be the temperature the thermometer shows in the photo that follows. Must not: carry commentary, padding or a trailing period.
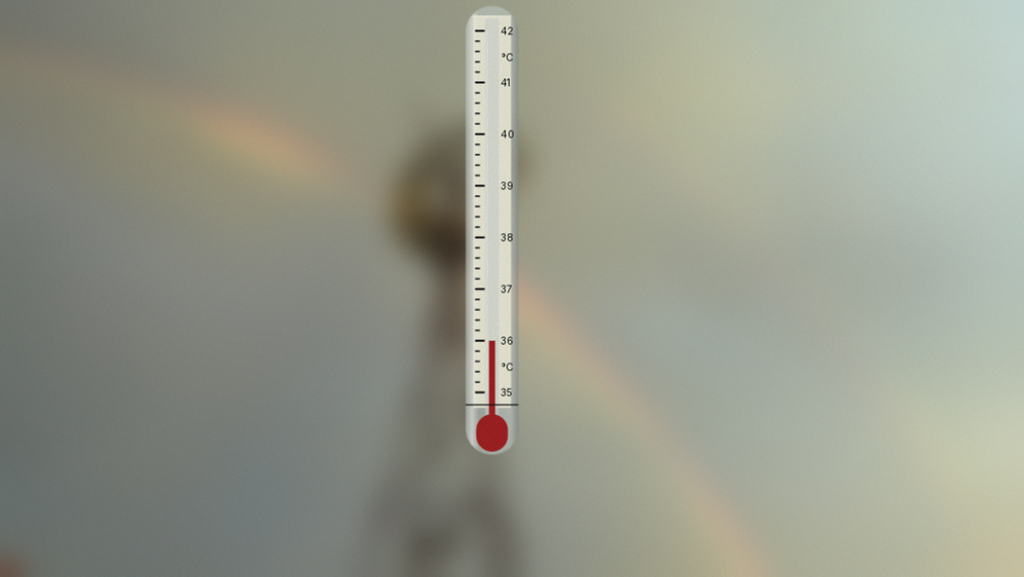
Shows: 36 °C
